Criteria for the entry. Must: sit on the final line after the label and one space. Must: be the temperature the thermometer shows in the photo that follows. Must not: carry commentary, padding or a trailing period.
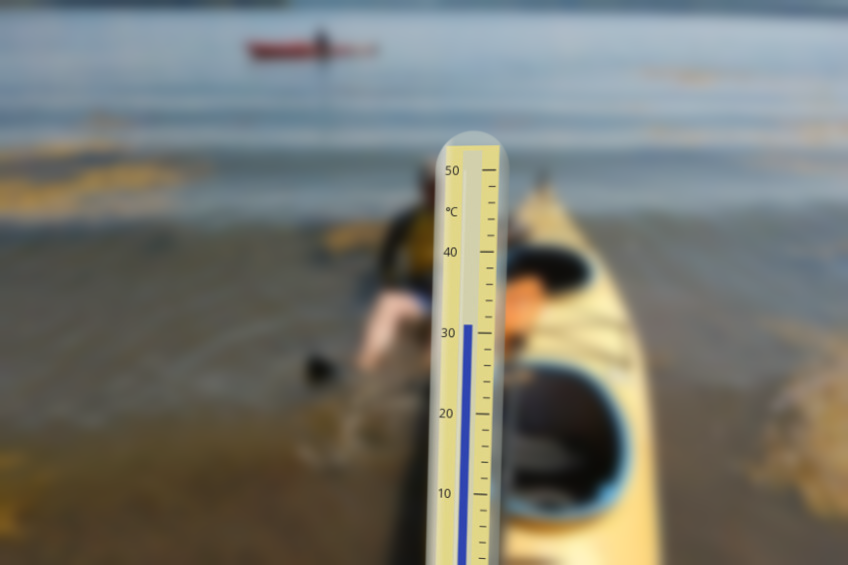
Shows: 31 °C
